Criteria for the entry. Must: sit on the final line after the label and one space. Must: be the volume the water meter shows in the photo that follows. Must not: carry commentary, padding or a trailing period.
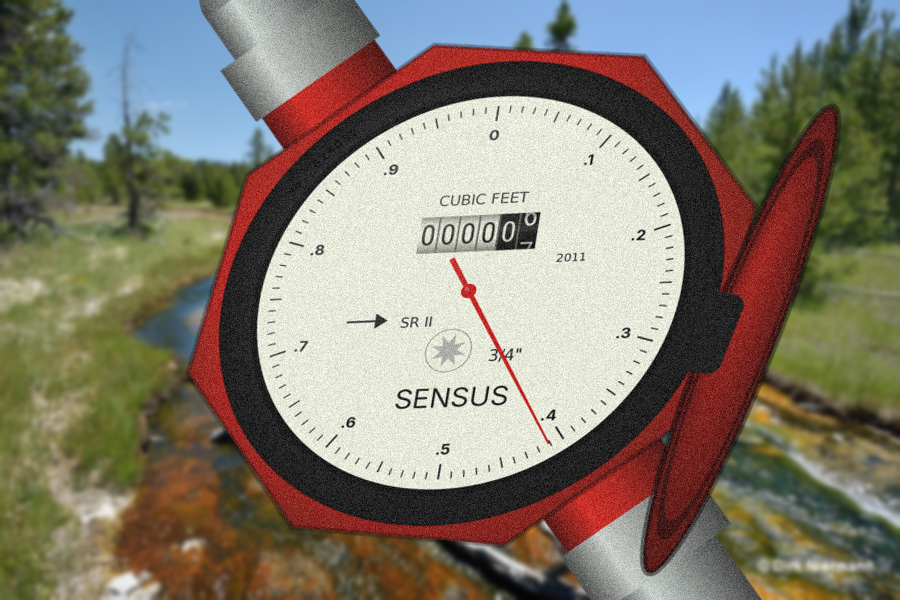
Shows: 6.41 ft³
